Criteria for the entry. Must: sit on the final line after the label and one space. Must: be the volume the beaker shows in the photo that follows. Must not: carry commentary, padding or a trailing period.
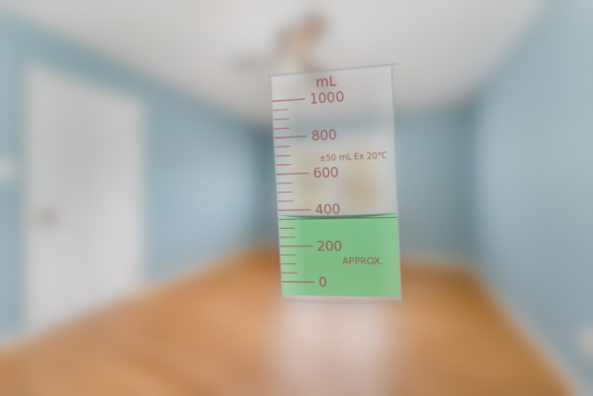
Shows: 350 mL
